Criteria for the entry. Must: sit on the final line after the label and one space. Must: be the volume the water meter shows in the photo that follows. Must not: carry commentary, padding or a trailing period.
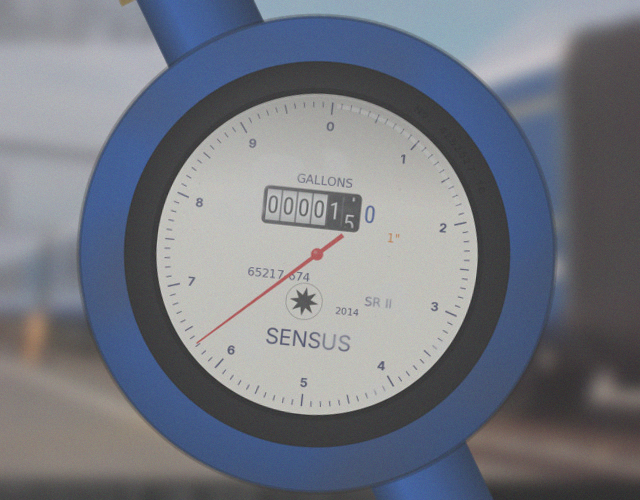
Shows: 146.3 gal
